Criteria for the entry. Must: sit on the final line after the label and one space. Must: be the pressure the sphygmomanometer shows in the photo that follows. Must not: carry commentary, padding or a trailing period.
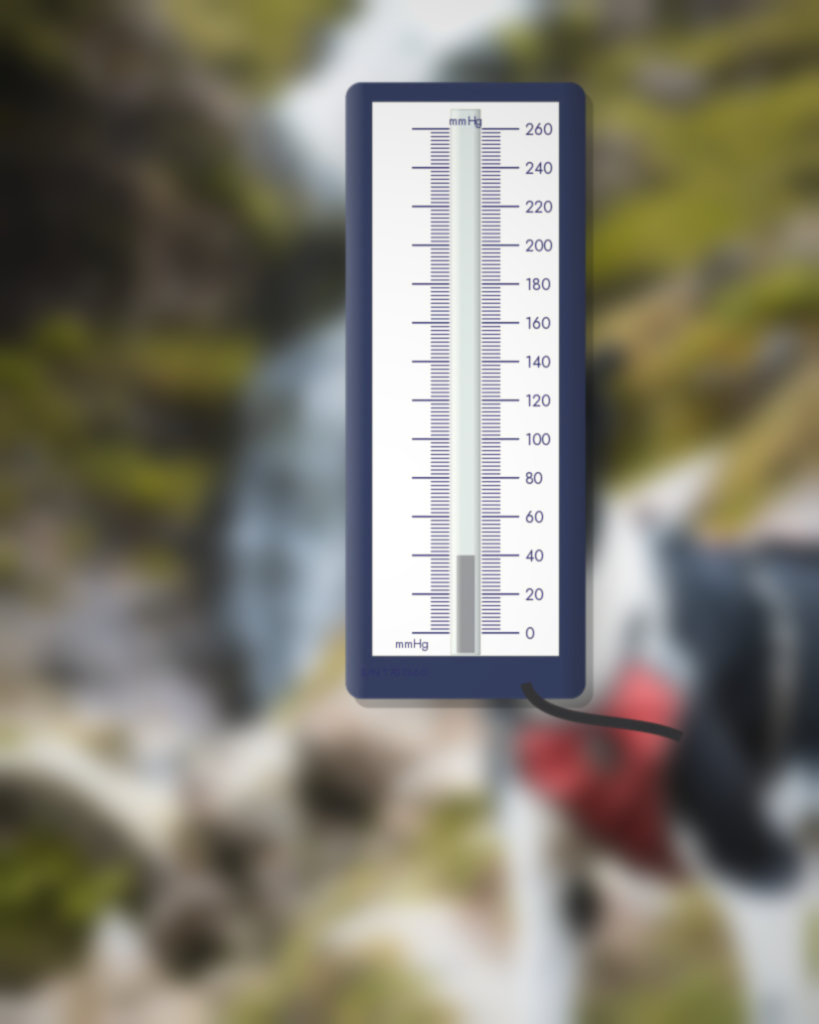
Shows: 40 mmHg
